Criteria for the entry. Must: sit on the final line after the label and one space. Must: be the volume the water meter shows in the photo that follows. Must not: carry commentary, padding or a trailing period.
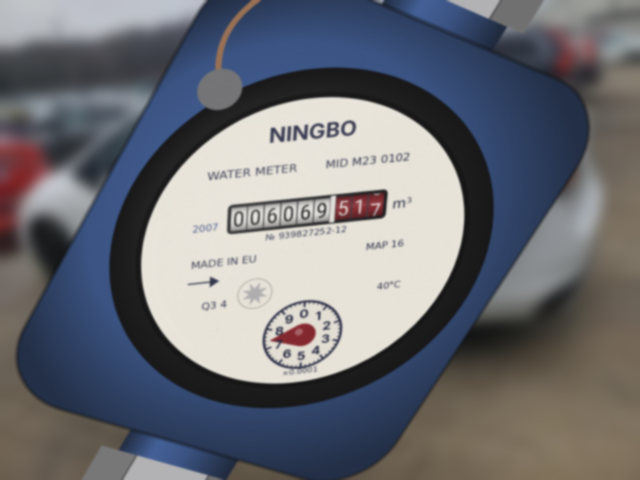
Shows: 6069.5167 m³
